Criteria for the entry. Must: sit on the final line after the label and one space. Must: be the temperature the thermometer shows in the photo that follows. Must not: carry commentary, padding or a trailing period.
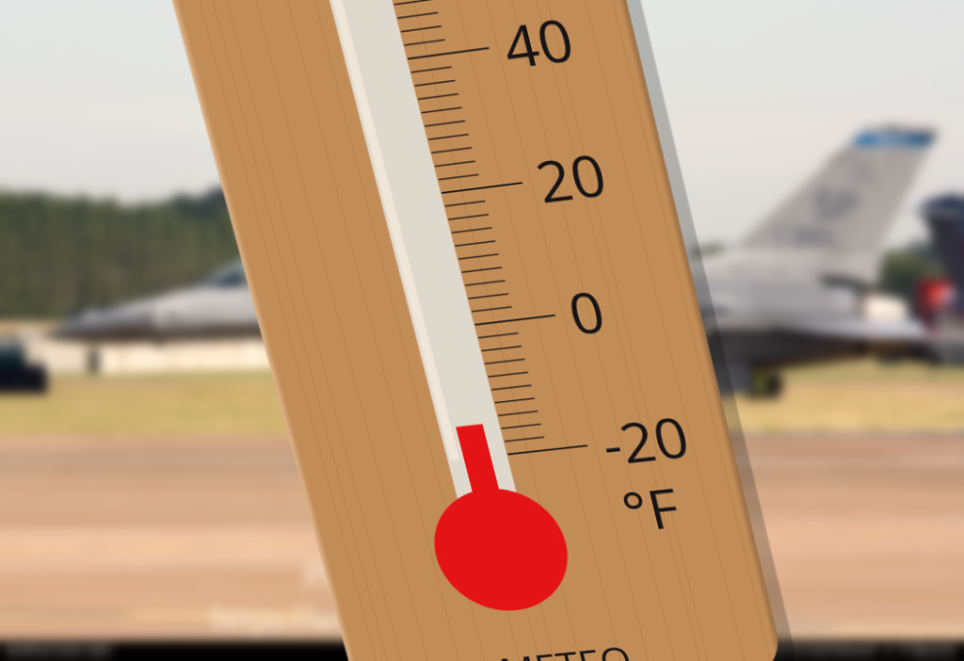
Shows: -15 °F
